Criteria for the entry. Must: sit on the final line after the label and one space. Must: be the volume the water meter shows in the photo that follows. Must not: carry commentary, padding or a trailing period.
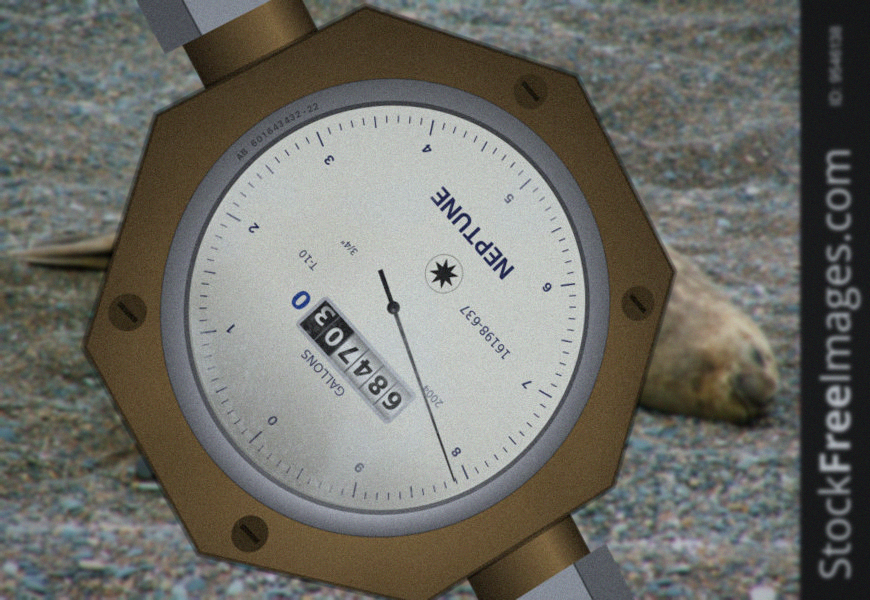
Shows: 6847028.1 gal
